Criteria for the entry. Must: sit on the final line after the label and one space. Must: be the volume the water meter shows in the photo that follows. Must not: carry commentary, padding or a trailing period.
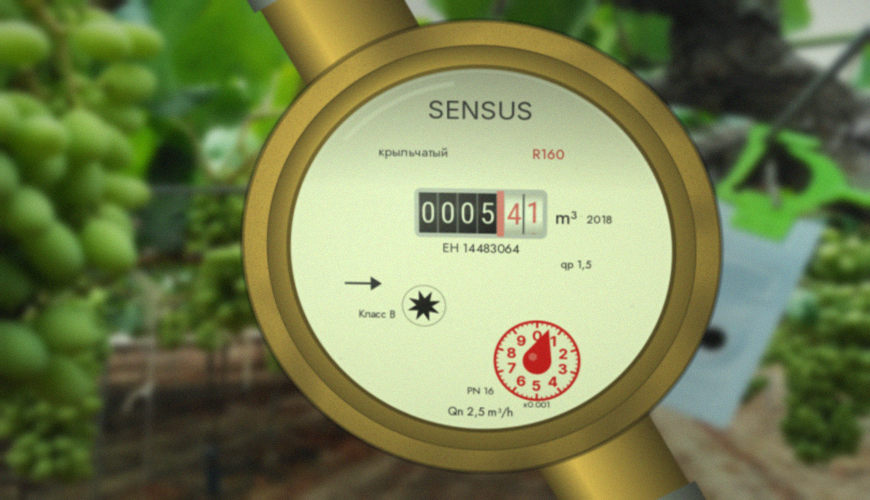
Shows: 5.410 m³
